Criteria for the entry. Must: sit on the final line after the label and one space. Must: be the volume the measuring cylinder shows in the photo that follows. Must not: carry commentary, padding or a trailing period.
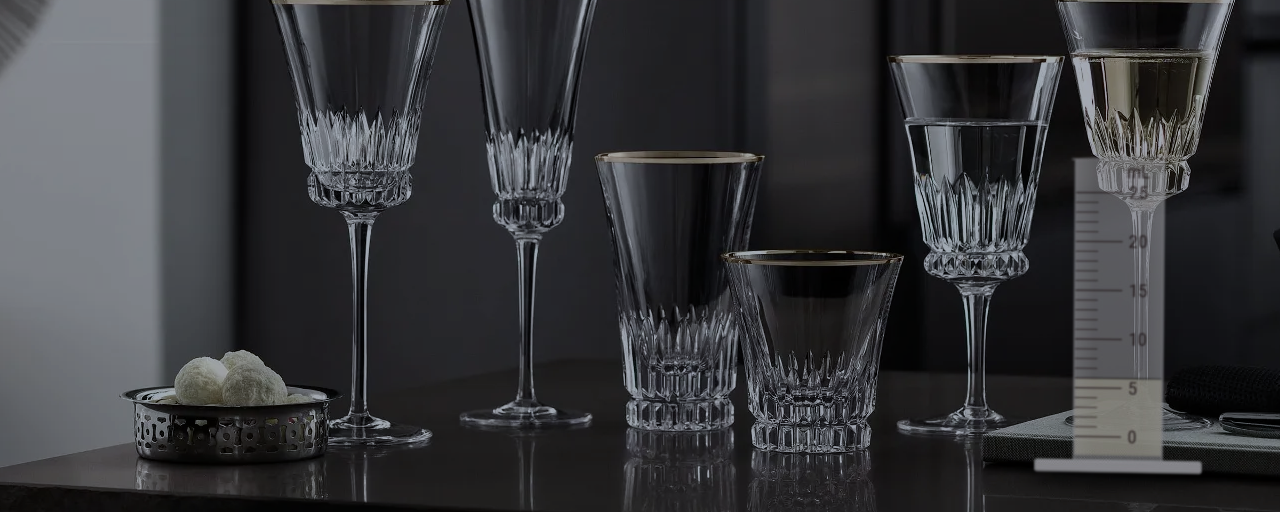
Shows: 6 mL
